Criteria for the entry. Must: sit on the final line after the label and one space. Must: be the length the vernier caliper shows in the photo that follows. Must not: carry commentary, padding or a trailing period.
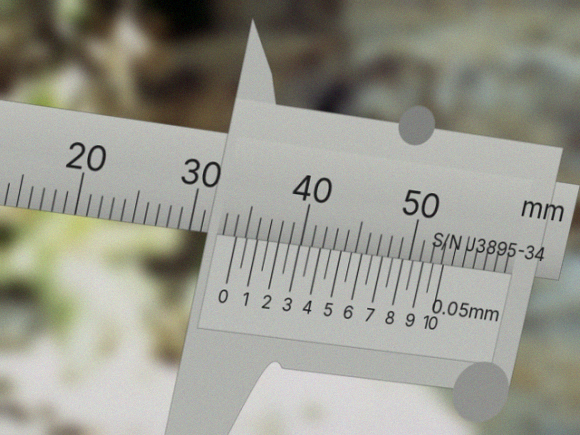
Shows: 34.2 mm
